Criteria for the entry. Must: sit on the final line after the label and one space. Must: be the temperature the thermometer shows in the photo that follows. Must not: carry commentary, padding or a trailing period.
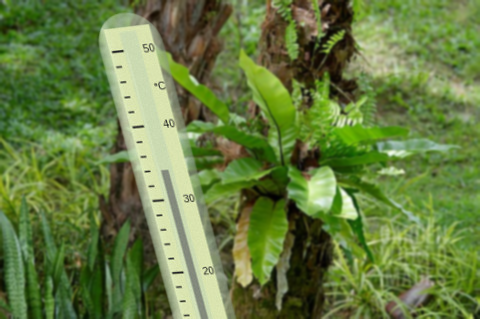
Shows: 34 °C
